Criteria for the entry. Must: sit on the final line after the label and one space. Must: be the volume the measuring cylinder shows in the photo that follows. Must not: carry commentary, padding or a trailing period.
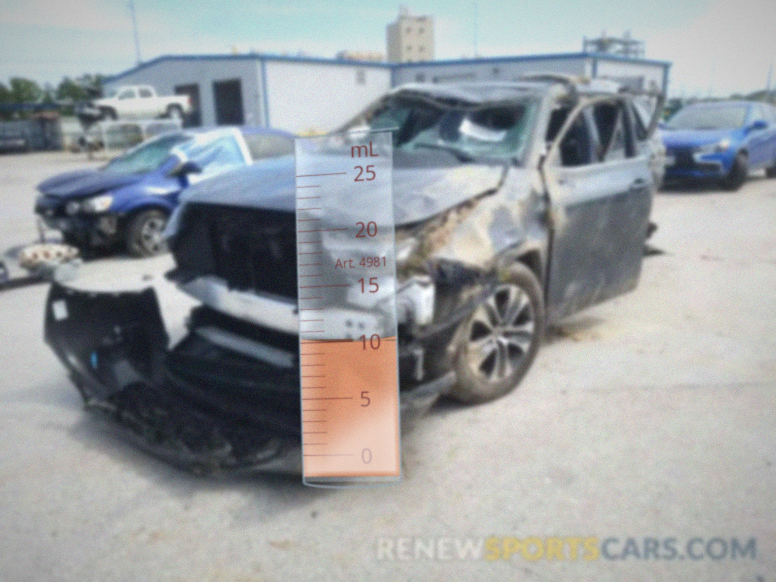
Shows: 10 mL
